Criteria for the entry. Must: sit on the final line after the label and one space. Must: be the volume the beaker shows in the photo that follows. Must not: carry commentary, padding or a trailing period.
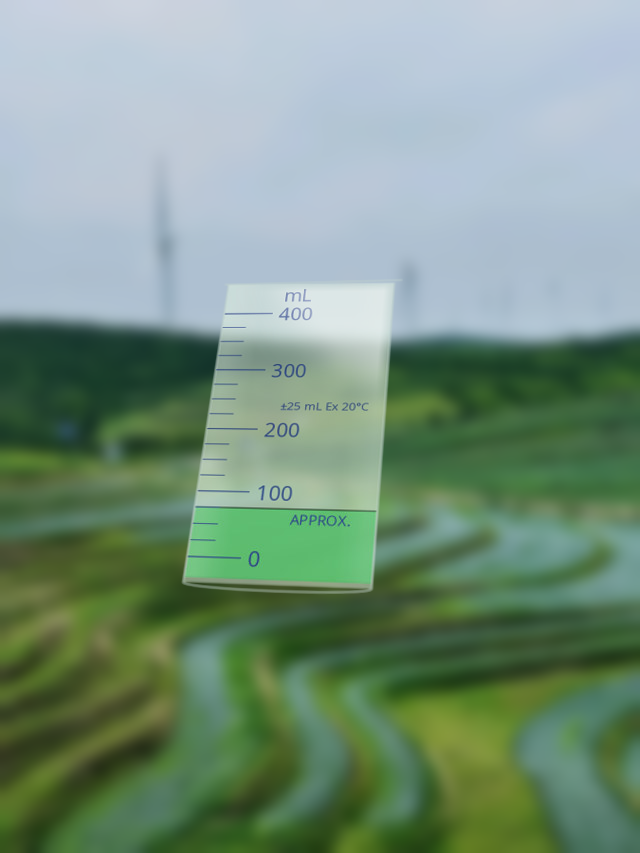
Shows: 75 mL
